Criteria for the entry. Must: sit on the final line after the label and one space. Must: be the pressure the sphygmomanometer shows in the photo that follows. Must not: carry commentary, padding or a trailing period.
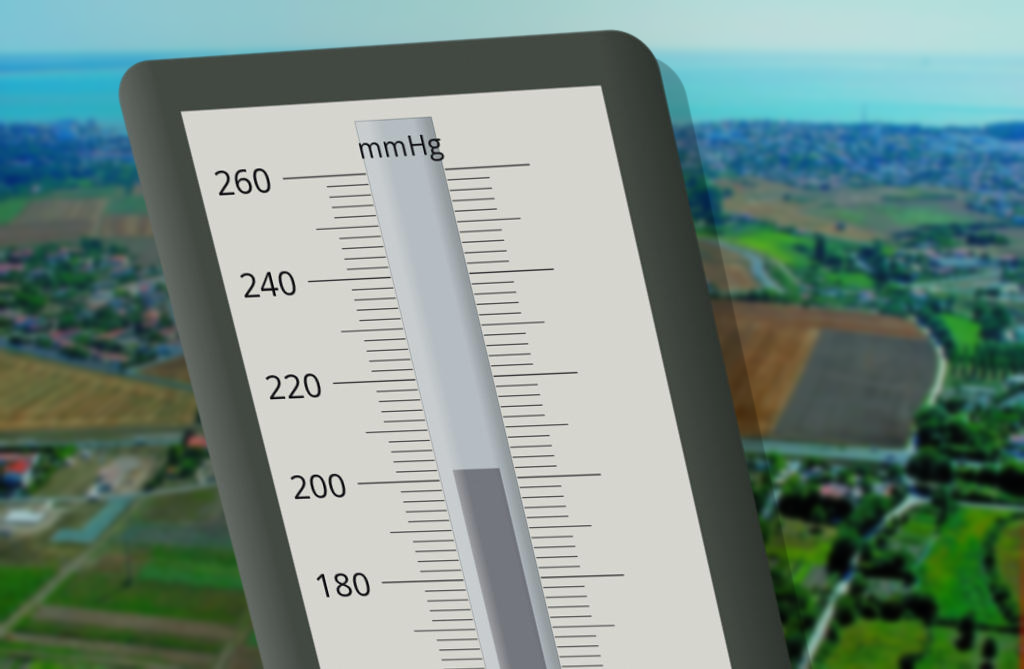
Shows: 202 mmHg
